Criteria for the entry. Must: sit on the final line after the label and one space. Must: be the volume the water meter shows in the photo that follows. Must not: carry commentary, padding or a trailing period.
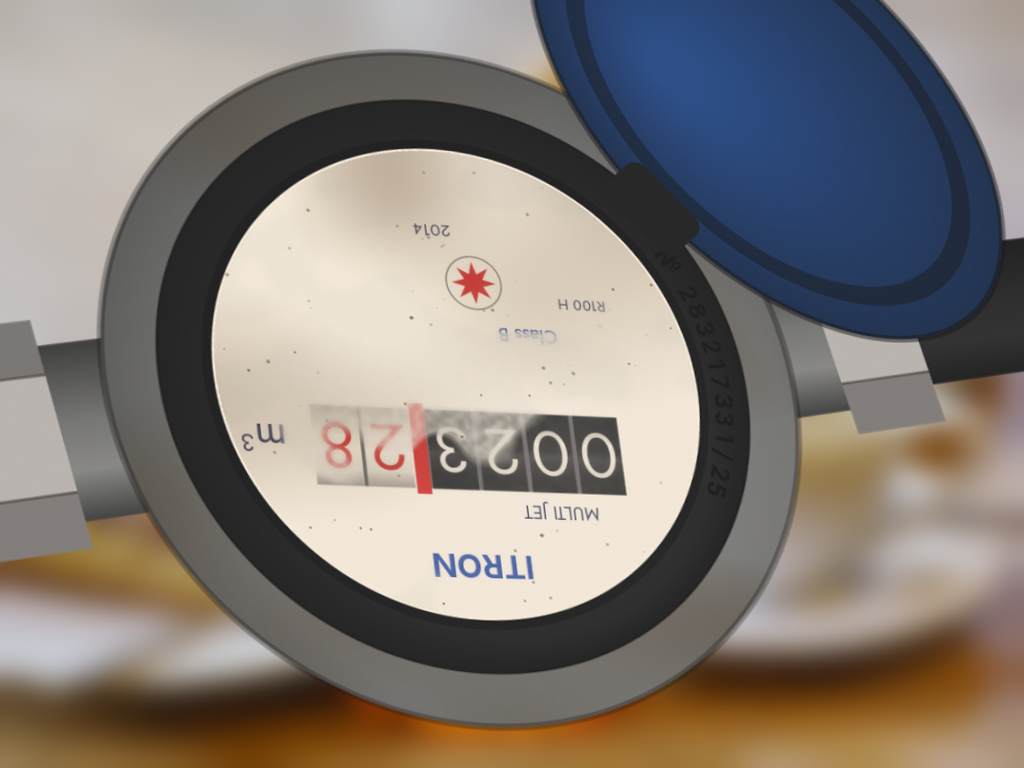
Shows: 23.28 m³
